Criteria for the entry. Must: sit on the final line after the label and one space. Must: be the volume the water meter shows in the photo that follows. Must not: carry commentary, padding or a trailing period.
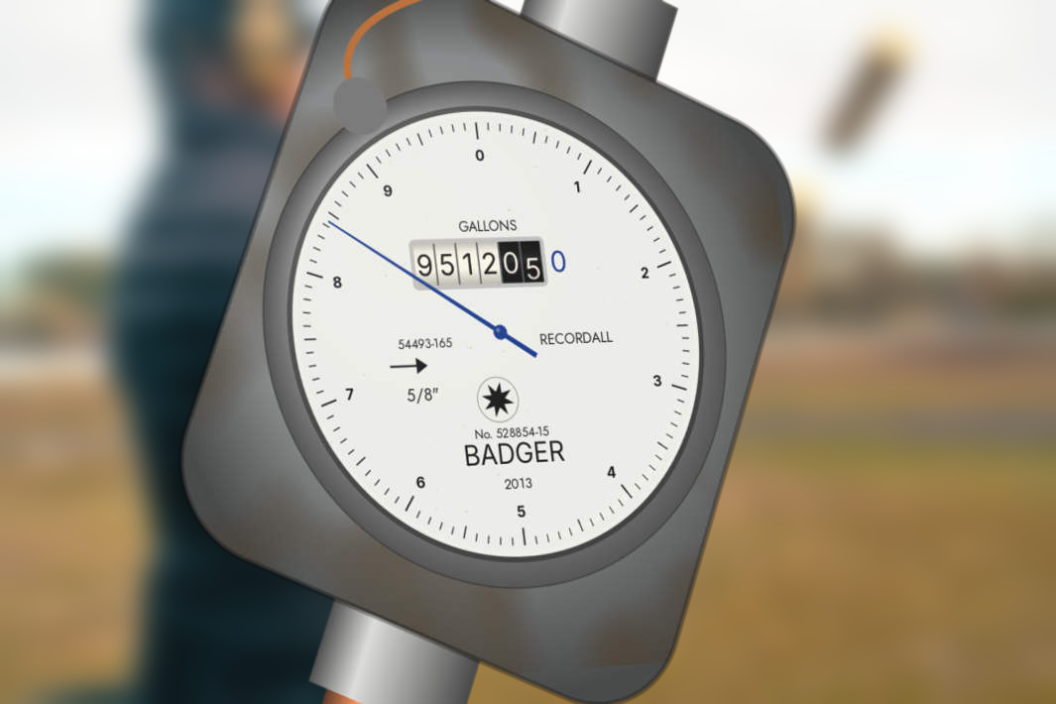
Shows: 9512048.4 gal
